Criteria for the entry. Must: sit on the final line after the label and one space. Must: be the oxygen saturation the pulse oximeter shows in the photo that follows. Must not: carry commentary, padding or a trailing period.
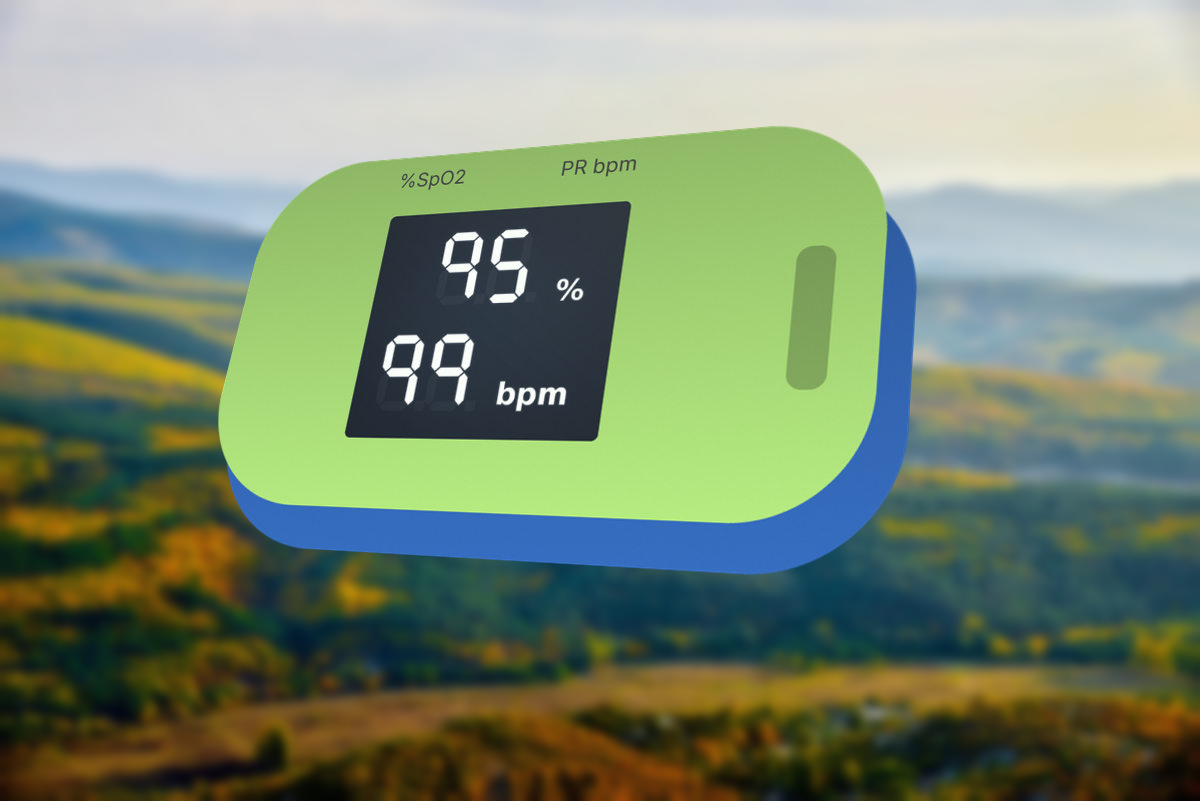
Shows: 95 %
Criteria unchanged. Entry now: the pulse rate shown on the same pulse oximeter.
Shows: 99 bpm
